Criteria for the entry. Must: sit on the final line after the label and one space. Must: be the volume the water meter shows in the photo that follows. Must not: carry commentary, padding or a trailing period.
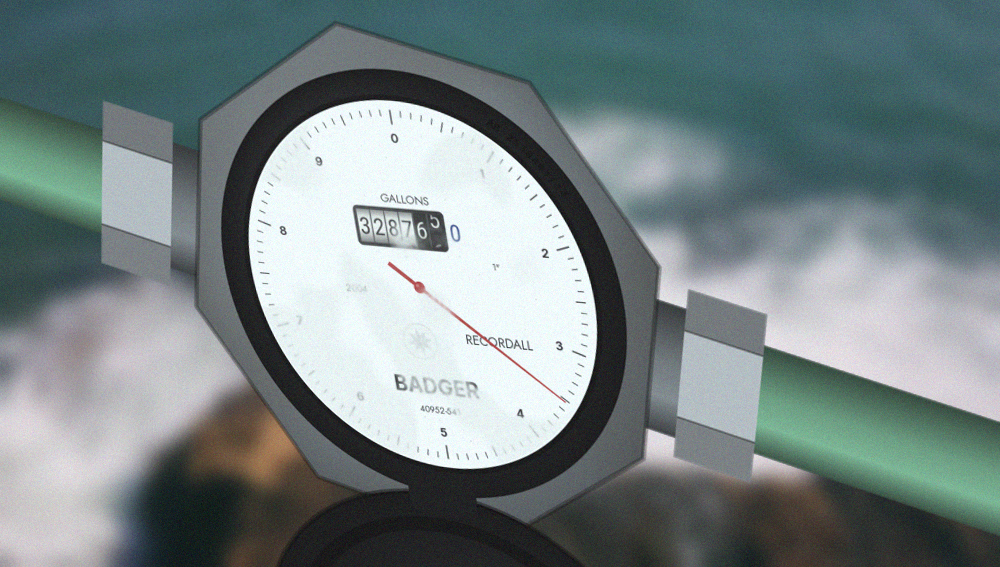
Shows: 3287653.5 gal
